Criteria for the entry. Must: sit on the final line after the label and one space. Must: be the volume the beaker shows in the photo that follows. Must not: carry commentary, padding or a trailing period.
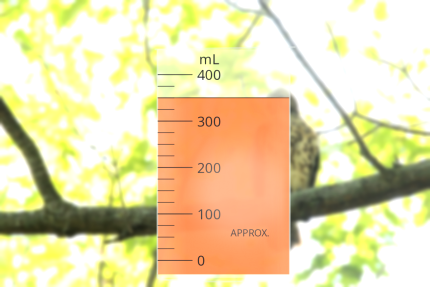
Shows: 350 mL
